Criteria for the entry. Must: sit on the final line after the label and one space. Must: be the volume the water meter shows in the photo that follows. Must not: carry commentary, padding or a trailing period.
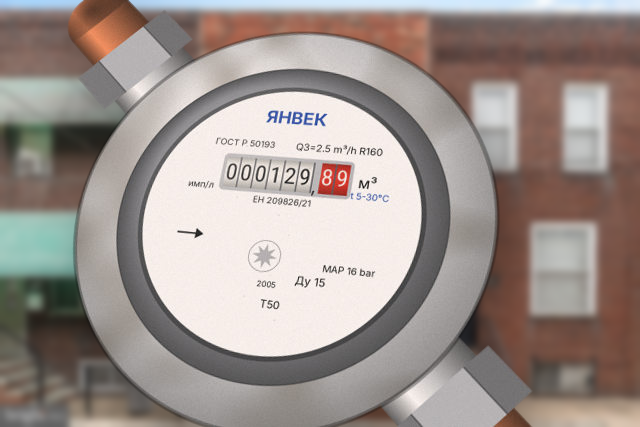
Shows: 129.89 m³
